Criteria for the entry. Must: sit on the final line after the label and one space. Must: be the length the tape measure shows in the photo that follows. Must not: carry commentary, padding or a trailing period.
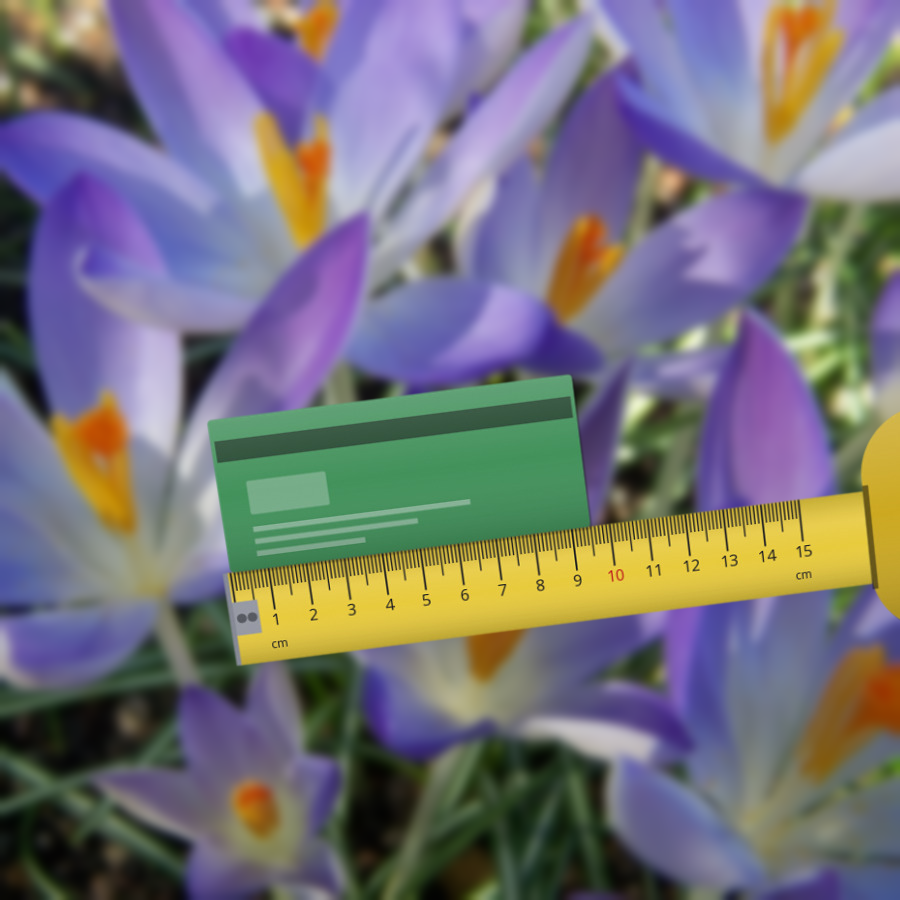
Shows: 9.5 cm
